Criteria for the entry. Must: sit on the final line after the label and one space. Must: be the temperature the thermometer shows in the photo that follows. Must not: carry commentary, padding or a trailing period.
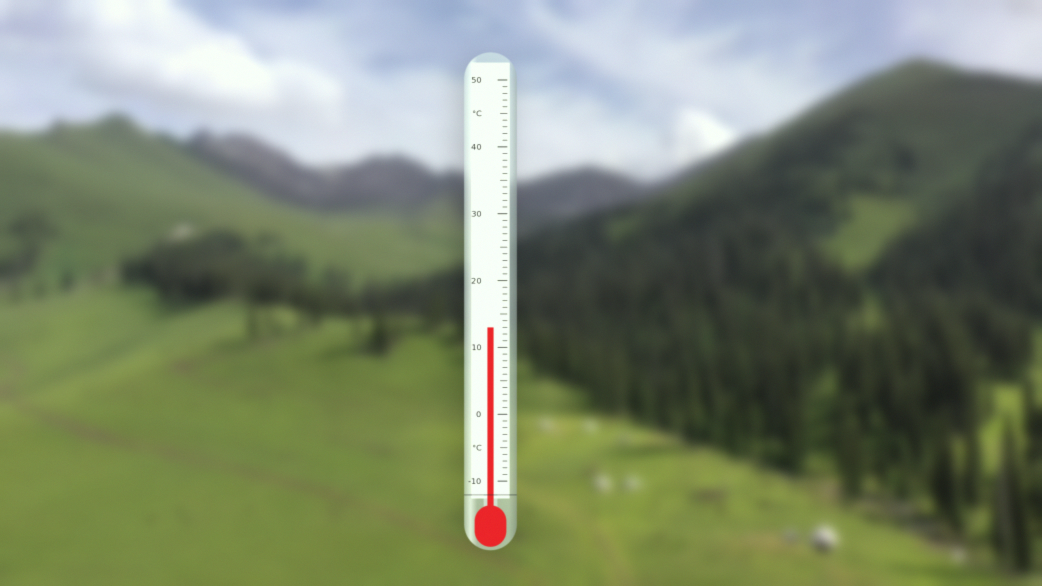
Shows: 13 °C
